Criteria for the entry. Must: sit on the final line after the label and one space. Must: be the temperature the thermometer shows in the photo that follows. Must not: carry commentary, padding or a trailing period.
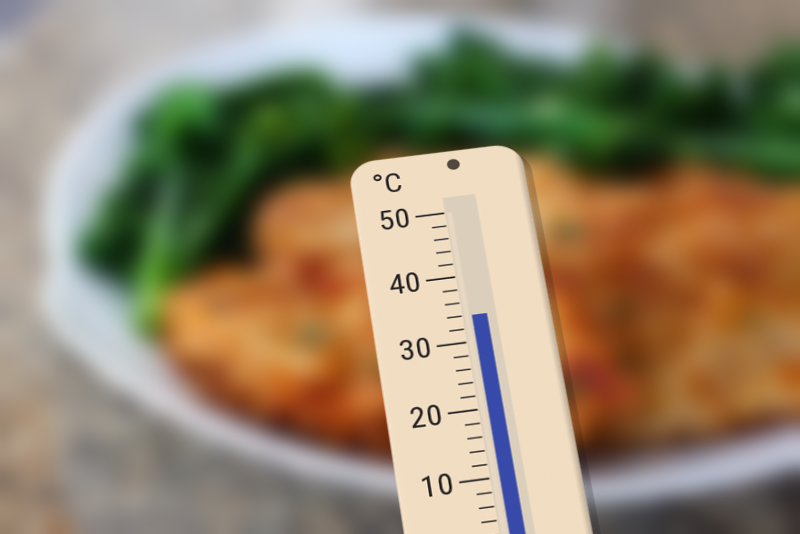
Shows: 34 °C
